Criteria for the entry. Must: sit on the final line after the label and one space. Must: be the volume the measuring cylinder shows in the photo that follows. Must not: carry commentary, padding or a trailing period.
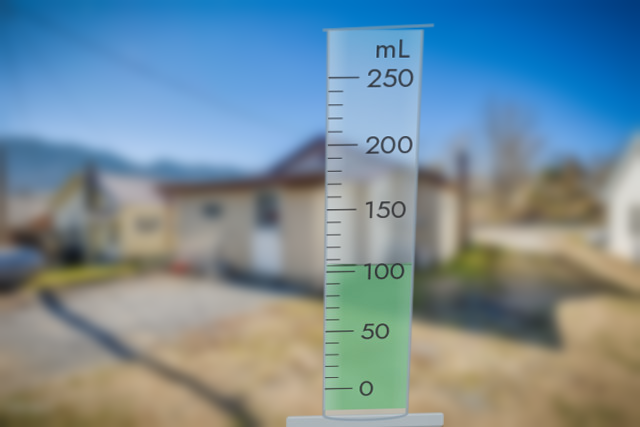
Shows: 105 mL
